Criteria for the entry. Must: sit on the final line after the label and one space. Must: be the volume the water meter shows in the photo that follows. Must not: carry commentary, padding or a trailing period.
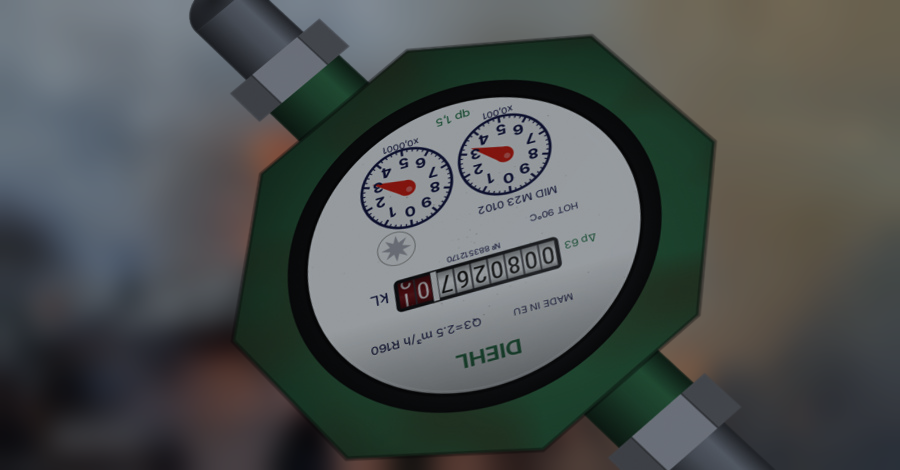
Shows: 80267.0133 kL
